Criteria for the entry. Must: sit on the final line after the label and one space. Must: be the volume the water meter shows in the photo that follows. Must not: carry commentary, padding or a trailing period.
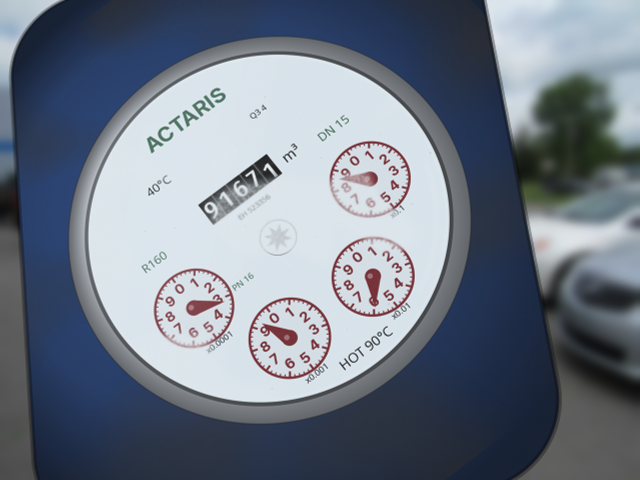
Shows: 91670.8593 m³
